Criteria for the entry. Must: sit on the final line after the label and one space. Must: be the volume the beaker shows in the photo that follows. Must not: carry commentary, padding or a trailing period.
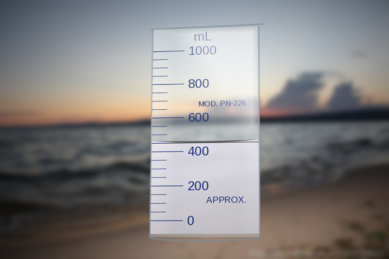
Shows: 450 mL
